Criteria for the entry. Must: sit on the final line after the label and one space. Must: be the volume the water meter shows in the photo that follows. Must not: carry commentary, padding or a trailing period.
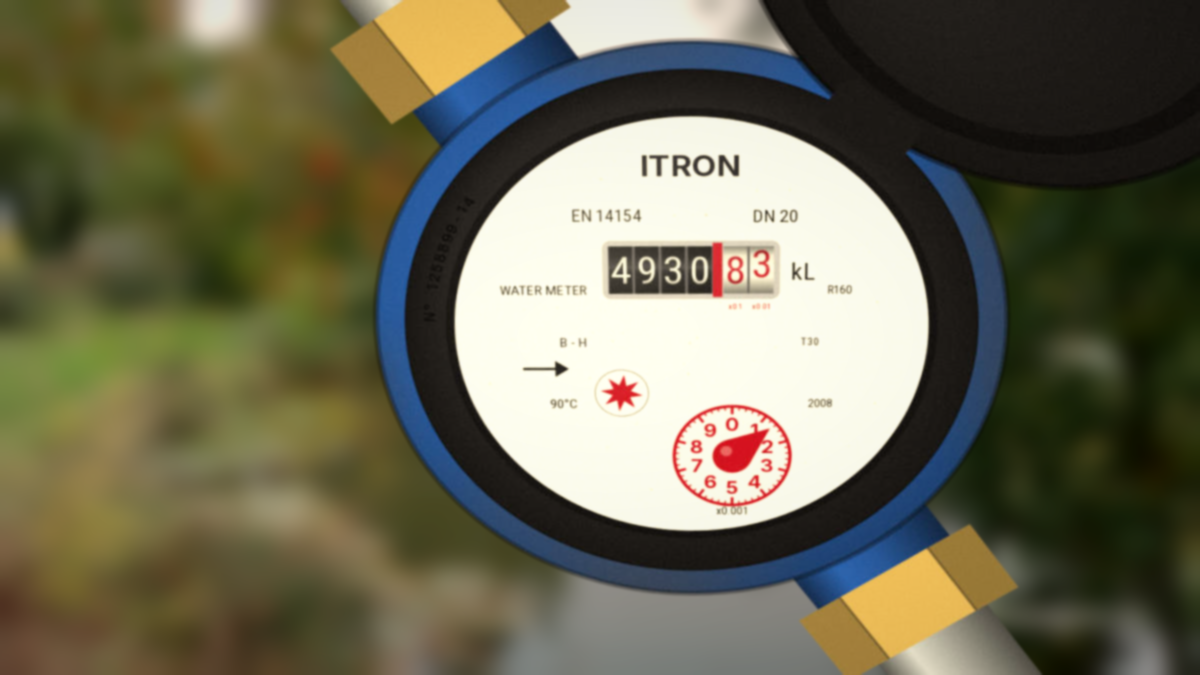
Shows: 4930.831 kL
